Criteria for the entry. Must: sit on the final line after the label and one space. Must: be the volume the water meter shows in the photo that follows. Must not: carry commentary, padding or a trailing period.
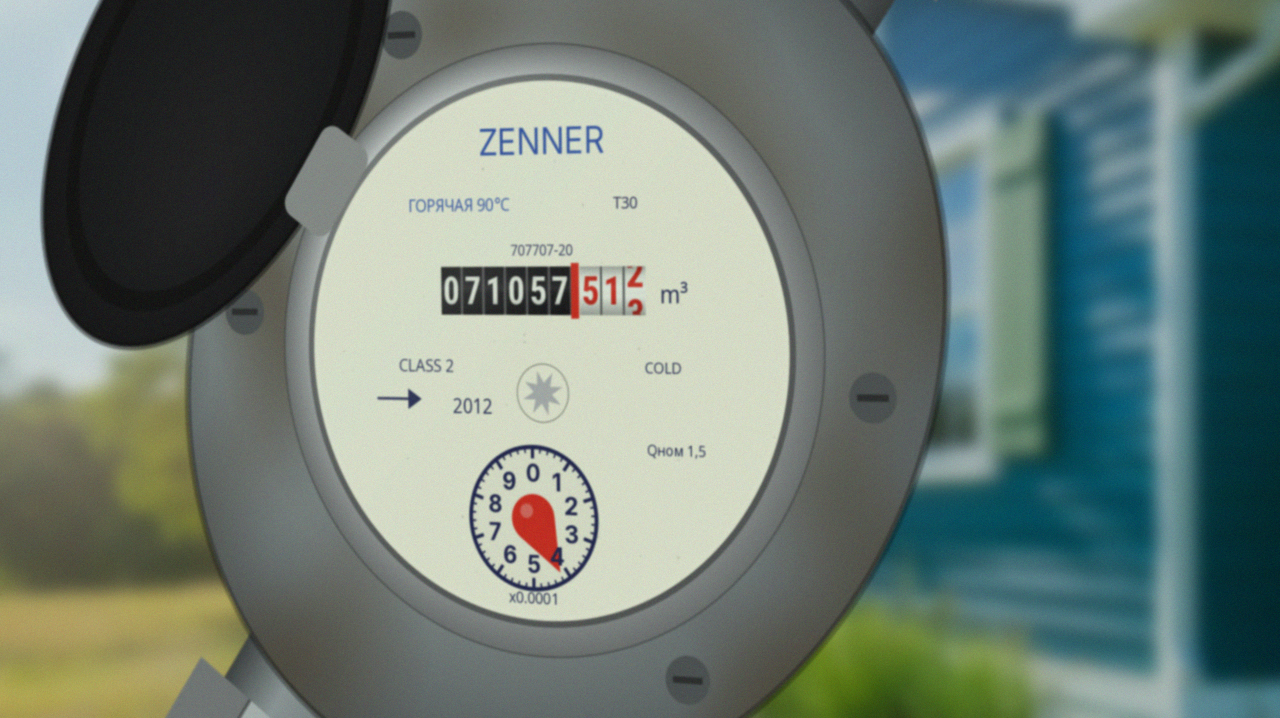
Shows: 71057.5124 m³
